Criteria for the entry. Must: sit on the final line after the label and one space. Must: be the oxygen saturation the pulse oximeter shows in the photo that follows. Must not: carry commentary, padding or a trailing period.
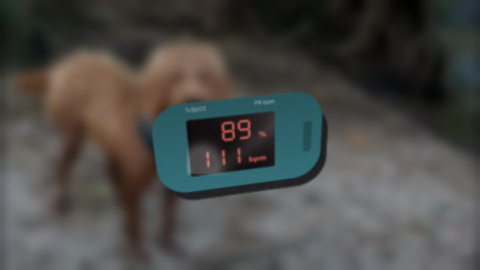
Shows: 89 %
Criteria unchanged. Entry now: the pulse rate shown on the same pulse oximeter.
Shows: 111 bpm
